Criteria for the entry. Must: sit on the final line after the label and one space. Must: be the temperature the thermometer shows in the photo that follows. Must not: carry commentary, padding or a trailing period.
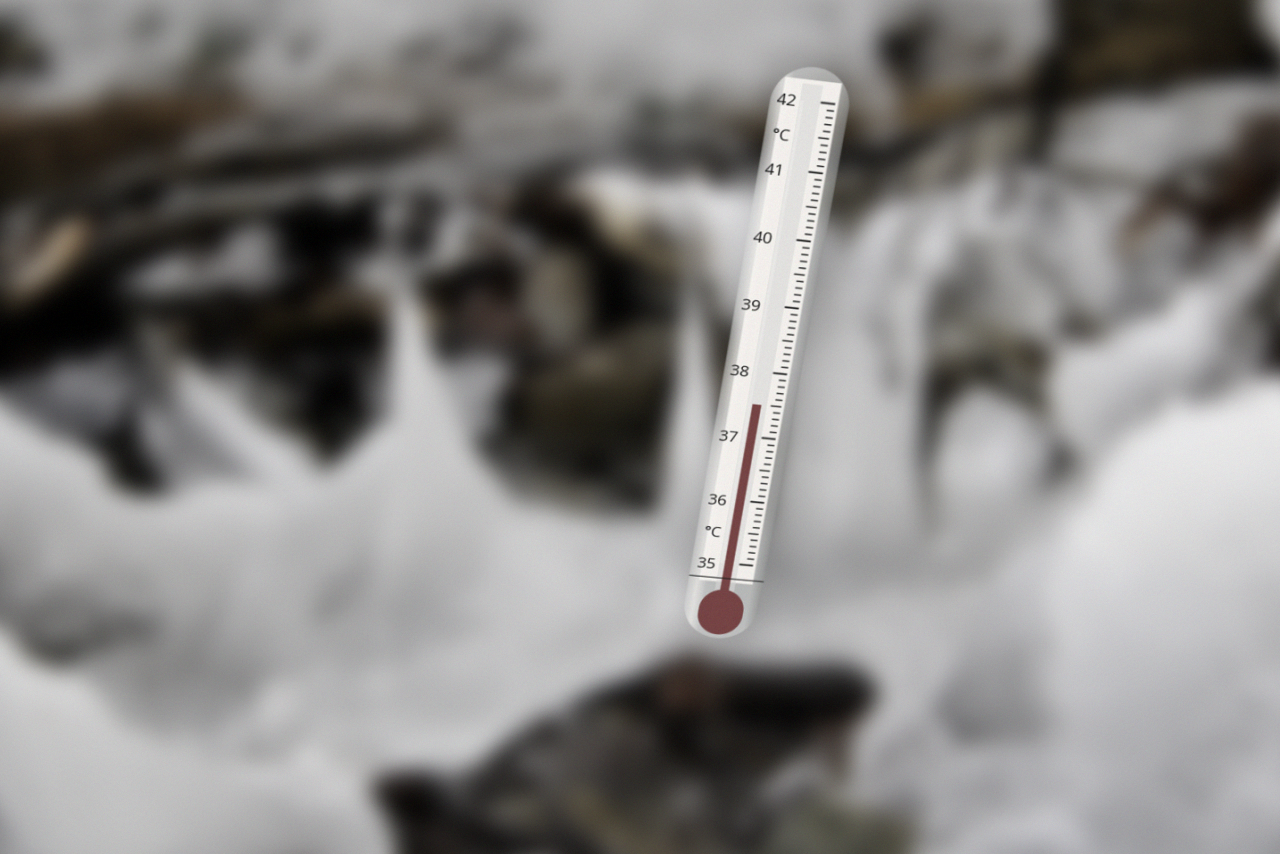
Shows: 37.5 °C
